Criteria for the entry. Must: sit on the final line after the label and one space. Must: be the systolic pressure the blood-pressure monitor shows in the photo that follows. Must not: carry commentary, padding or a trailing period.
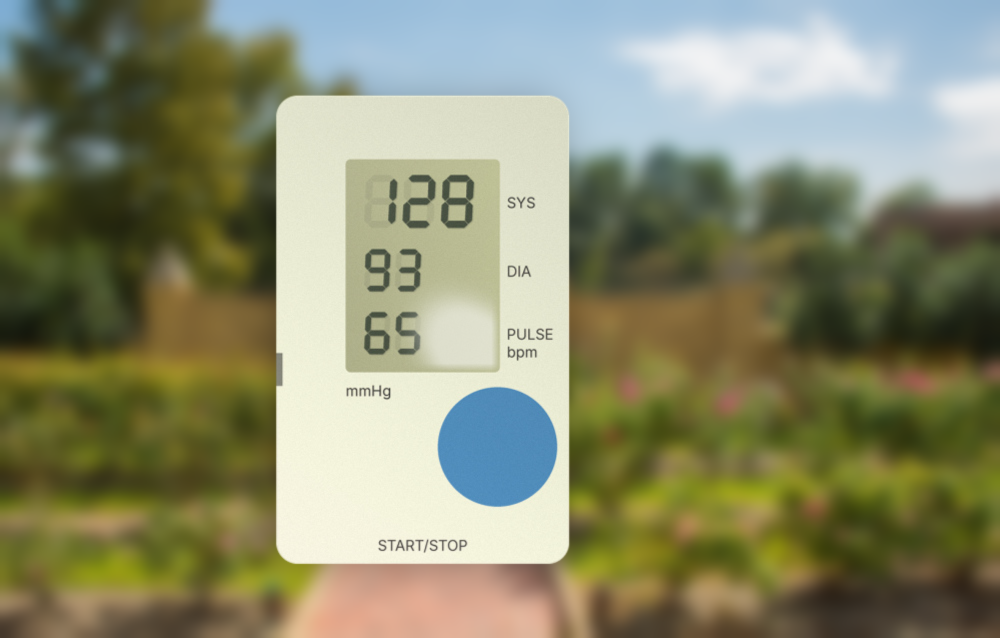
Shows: 128 mmHg
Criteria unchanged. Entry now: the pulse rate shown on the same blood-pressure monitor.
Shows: 65 bpm
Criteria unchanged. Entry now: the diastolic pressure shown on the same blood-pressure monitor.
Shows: 93 mmHg
